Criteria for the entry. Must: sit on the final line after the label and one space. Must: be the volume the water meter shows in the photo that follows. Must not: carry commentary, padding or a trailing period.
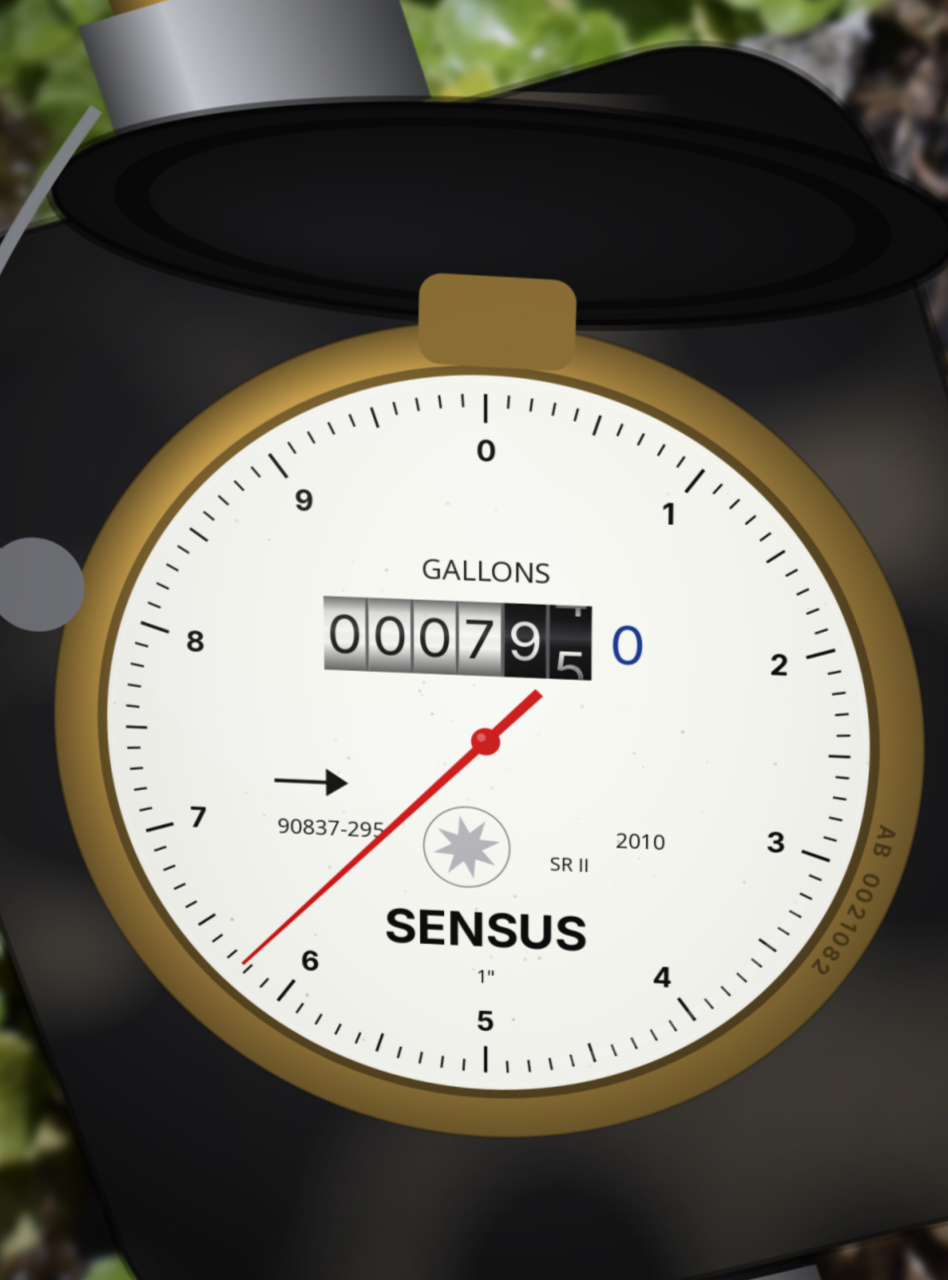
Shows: 7946.2 gal
